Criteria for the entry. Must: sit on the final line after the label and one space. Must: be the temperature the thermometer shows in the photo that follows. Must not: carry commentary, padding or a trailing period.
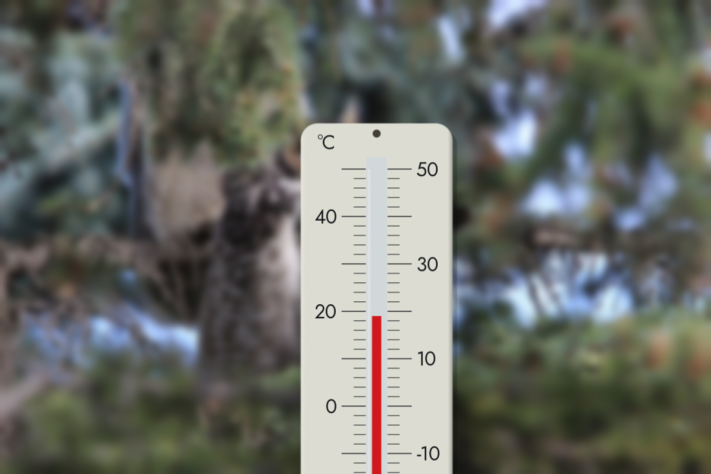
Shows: 19 °C
